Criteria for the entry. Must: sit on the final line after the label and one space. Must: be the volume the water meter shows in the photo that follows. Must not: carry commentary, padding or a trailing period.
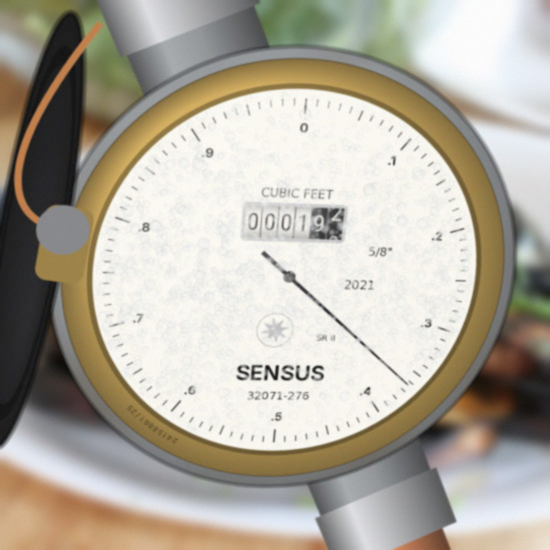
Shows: 192.36 ft³
